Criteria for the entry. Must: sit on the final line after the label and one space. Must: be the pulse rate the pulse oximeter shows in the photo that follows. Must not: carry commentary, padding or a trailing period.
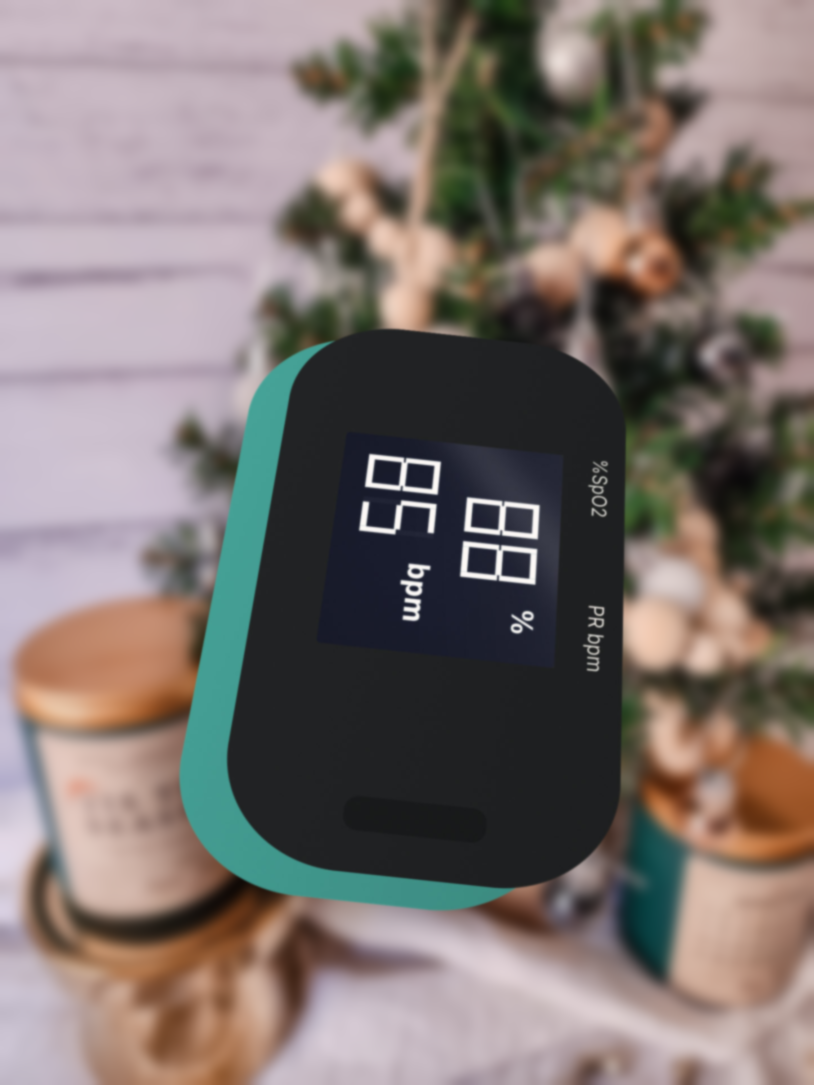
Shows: 85 bpm
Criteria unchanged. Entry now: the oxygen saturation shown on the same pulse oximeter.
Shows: 88 %
